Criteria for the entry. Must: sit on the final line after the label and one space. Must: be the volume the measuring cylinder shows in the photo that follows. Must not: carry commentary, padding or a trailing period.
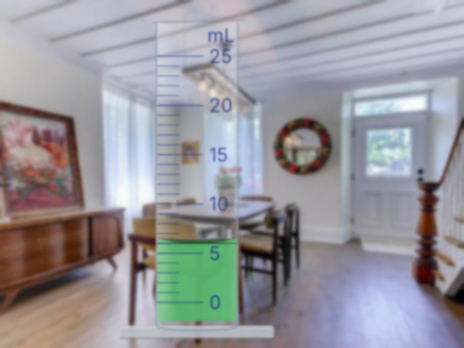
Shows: 6 mL
